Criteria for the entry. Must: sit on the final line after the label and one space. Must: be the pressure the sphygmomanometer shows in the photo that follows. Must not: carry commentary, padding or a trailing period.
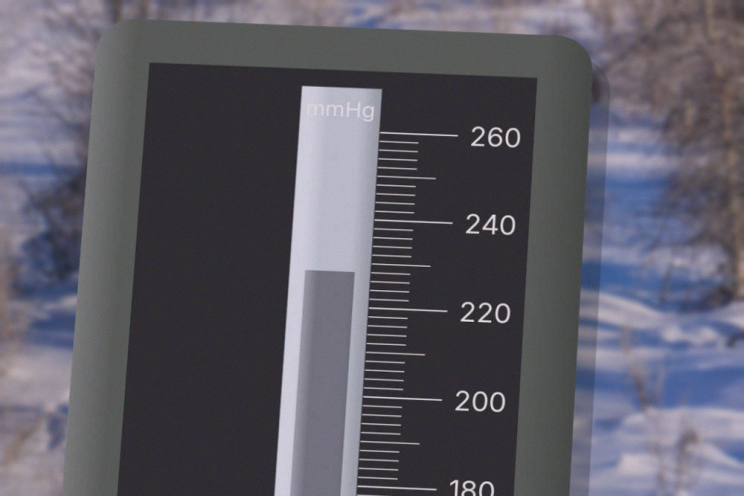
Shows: 228 mmHg
